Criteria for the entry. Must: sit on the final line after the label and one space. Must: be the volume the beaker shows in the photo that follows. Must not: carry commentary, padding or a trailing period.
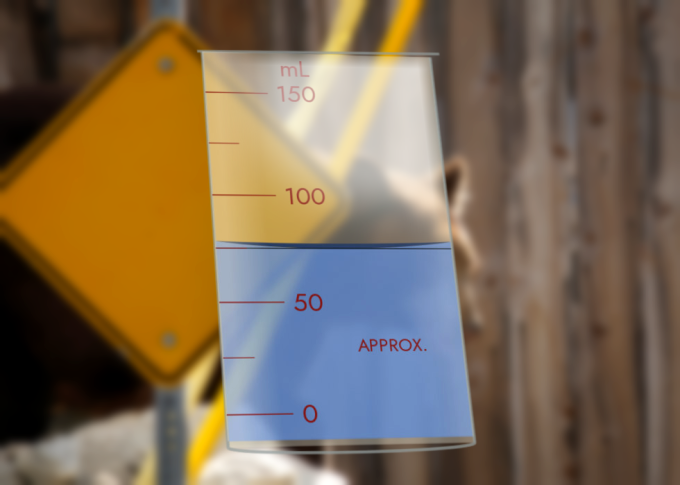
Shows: 75 mL
